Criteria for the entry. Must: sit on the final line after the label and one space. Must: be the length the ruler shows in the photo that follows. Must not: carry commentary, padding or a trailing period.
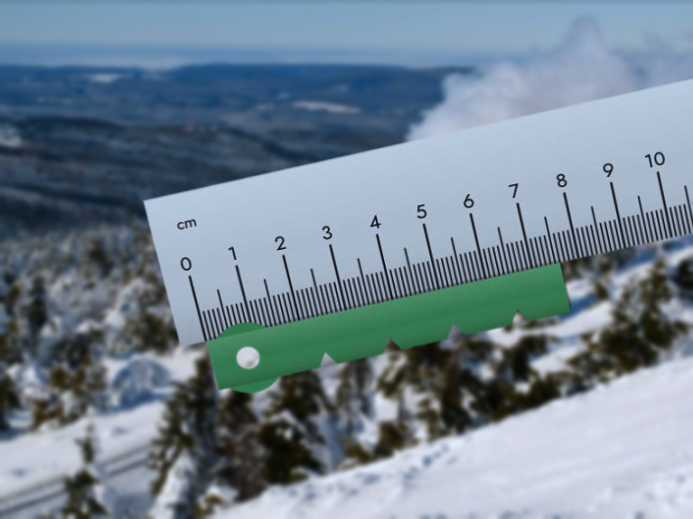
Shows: 7.6 cm
